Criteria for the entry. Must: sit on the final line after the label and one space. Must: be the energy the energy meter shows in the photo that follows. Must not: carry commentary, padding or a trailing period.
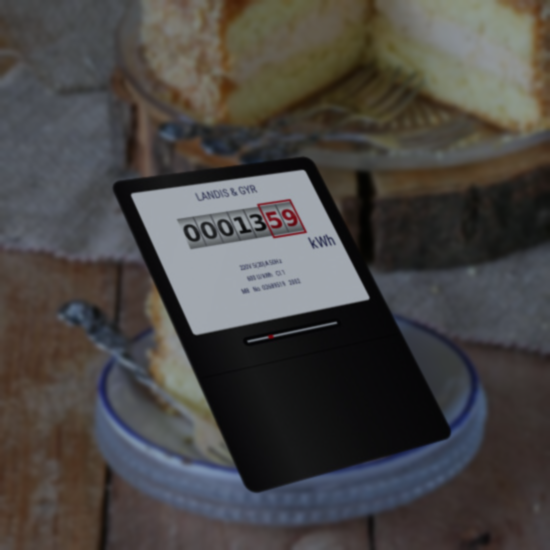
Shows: 13.59 kWh
